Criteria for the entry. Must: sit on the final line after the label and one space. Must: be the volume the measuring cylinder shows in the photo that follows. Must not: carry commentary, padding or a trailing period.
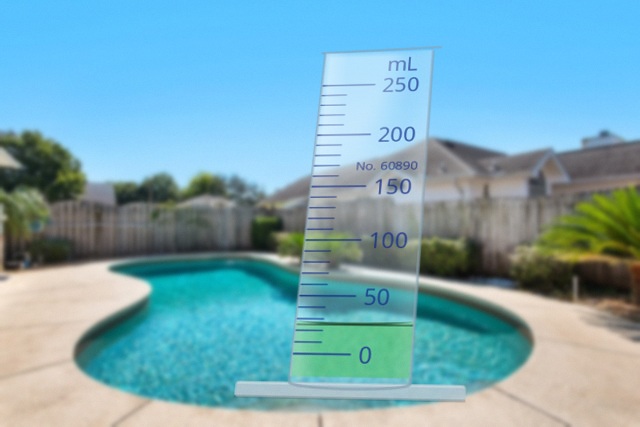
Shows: 25 mL
